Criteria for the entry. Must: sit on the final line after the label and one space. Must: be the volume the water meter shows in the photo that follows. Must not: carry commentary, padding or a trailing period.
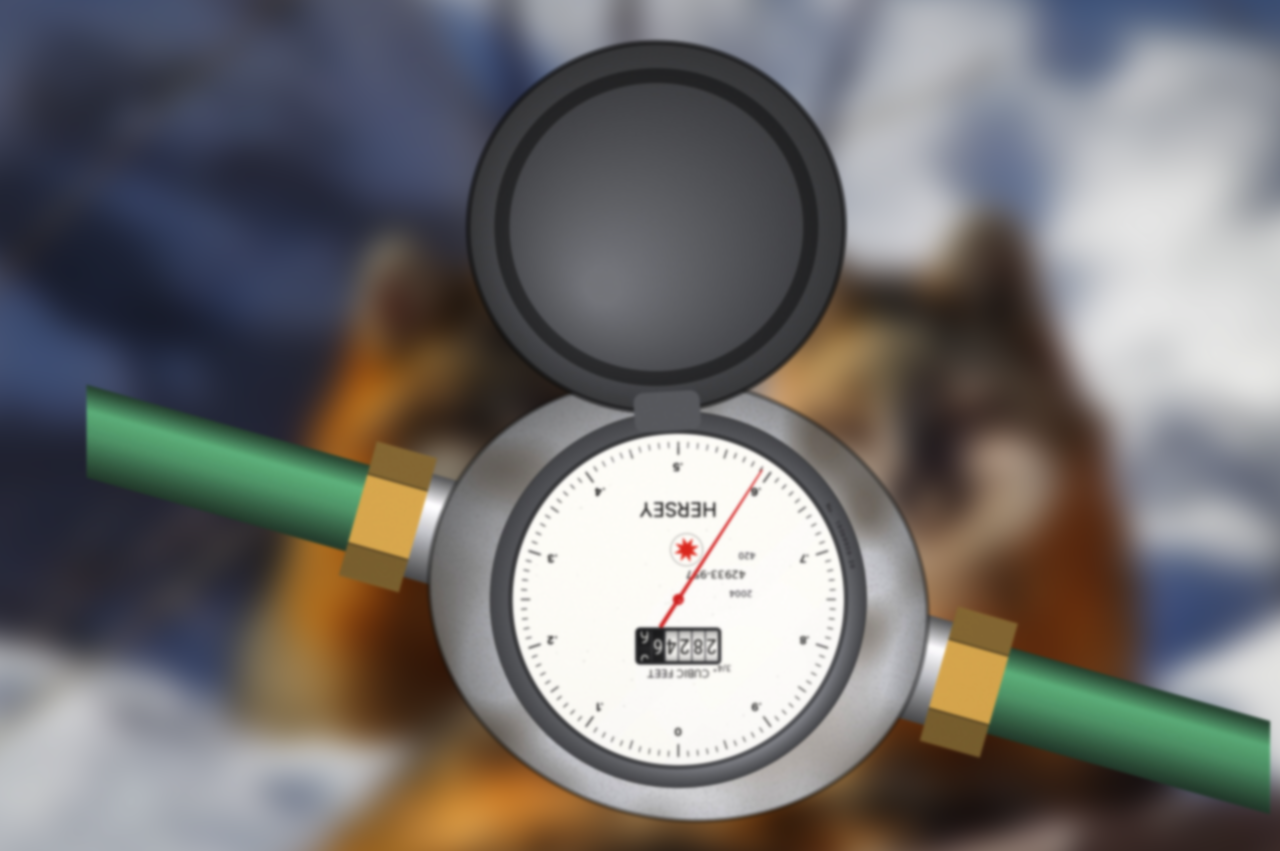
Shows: 282465.59 ft³
